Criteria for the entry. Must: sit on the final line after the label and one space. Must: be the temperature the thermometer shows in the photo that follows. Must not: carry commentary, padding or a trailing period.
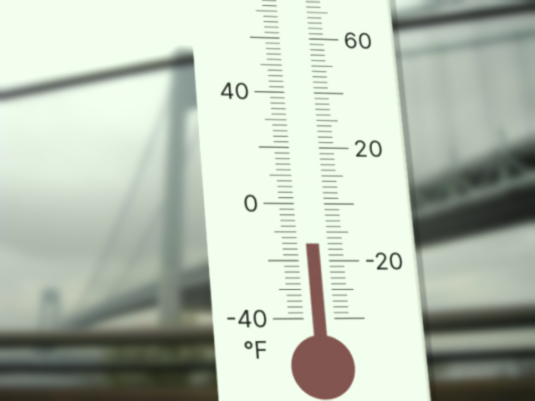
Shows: -14 °F
